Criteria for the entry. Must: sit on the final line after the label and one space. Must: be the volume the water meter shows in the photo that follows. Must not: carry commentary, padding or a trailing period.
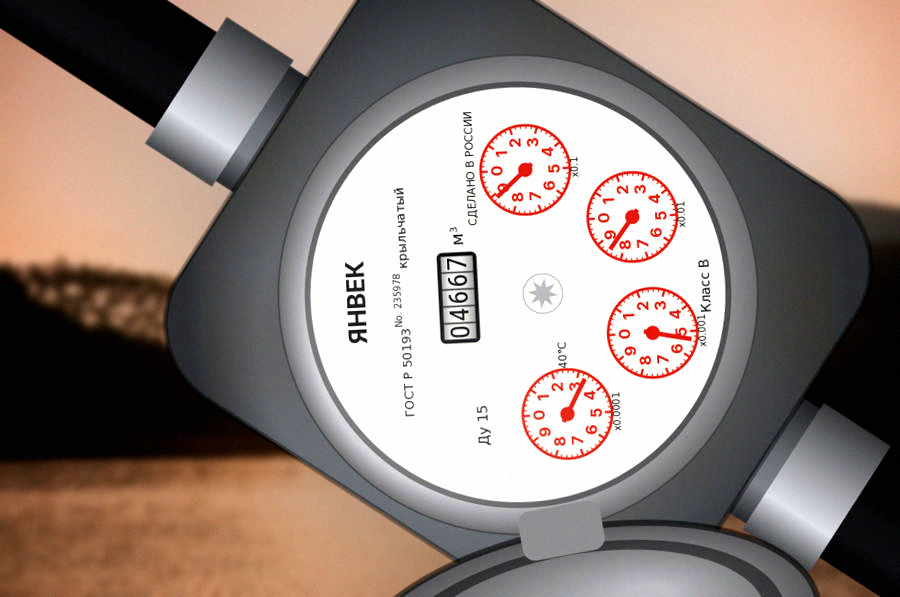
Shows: 4667.8853 m³
